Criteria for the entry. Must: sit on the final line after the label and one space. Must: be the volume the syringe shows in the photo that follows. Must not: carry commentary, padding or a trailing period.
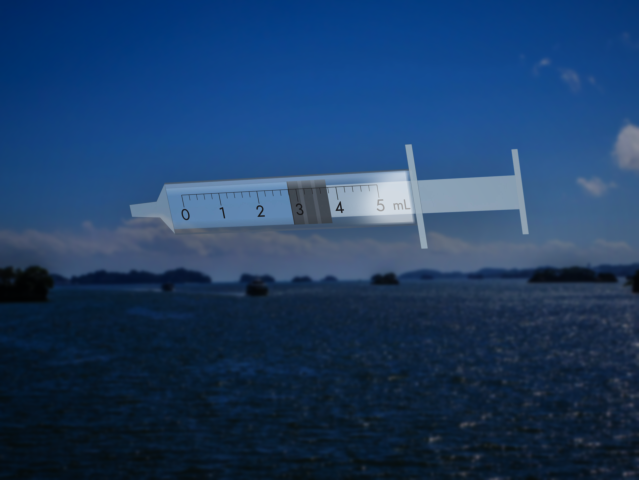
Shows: 2.8 mL
